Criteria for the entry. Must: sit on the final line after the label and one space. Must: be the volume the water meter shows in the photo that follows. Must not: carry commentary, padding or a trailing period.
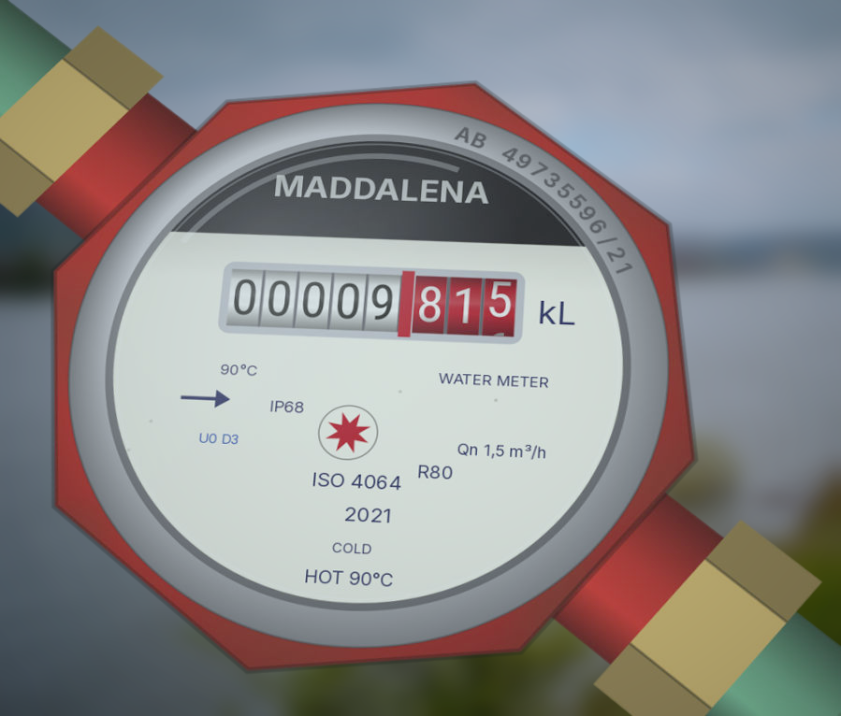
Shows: 9.815 kL
